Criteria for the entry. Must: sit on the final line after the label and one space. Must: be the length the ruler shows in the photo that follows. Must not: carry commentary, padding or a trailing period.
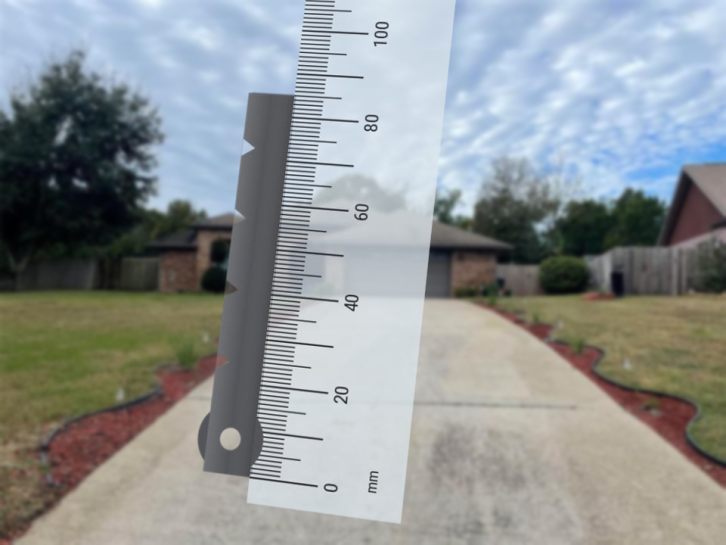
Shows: 85 mm
